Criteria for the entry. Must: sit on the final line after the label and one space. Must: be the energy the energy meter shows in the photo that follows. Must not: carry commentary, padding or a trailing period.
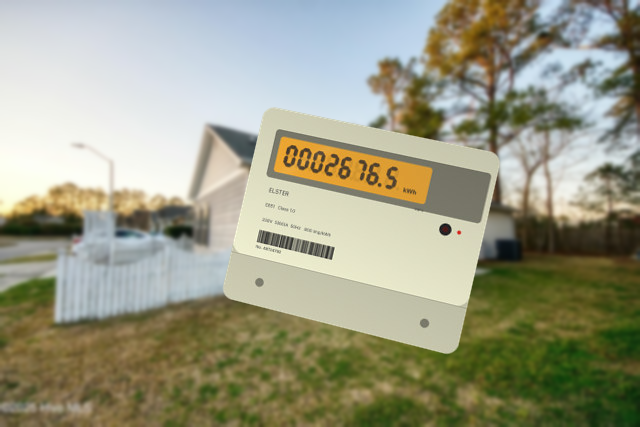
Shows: 2676.5 kWh
